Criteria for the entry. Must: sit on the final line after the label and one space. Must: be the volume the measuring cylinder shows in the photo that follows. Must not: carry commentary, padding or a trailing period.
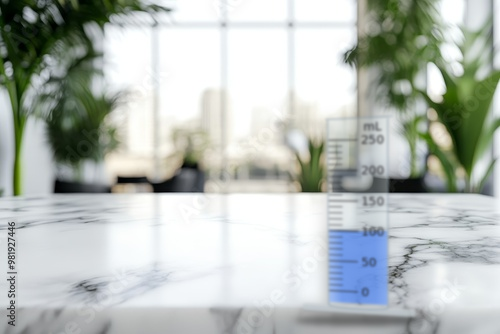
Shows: 100 mL
